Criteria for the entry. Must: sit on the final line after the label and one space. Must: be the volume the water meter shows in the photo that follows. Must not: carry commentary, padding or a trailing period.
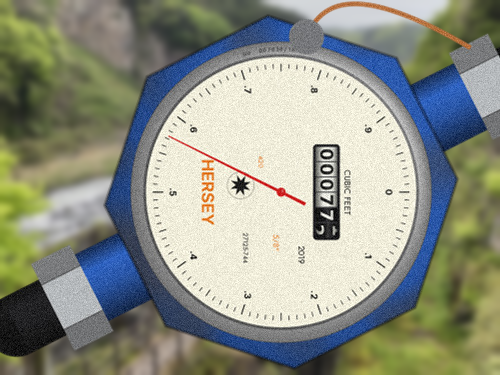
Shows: 771.57 ft³
